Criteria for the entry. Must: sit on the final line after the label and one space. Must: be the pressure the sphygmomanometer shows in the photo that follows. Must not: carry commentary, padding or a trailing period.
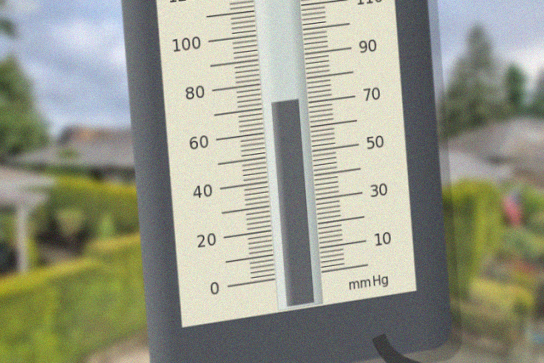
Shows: 72 mmHg
